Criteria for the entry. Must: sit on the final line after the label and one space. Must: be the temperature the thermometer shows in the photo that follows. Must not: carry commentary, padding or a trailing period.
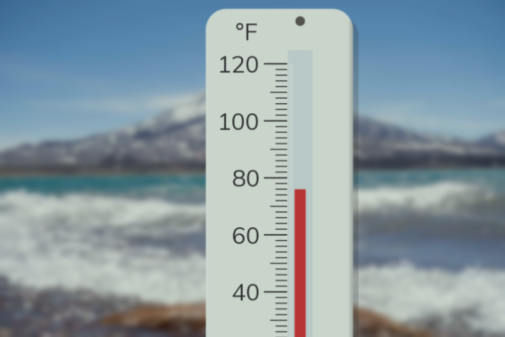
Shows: 76 °F
